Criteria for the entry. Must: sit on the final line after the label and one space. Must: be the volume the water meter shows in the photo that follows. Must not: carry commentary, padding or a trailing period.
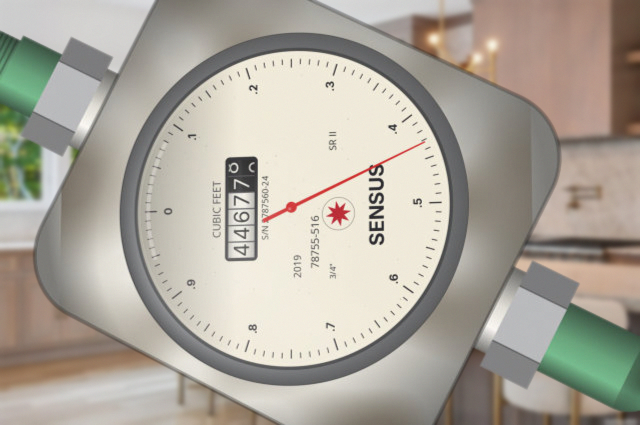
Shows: 446778.43 ft³
